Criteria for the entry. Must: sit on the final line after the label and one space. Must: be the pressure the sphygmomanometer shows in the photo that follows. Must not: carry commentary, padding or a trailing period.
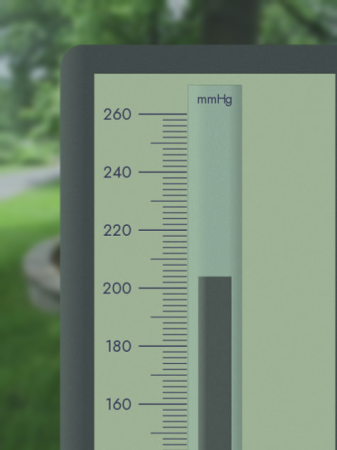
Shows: 204 mmHg
